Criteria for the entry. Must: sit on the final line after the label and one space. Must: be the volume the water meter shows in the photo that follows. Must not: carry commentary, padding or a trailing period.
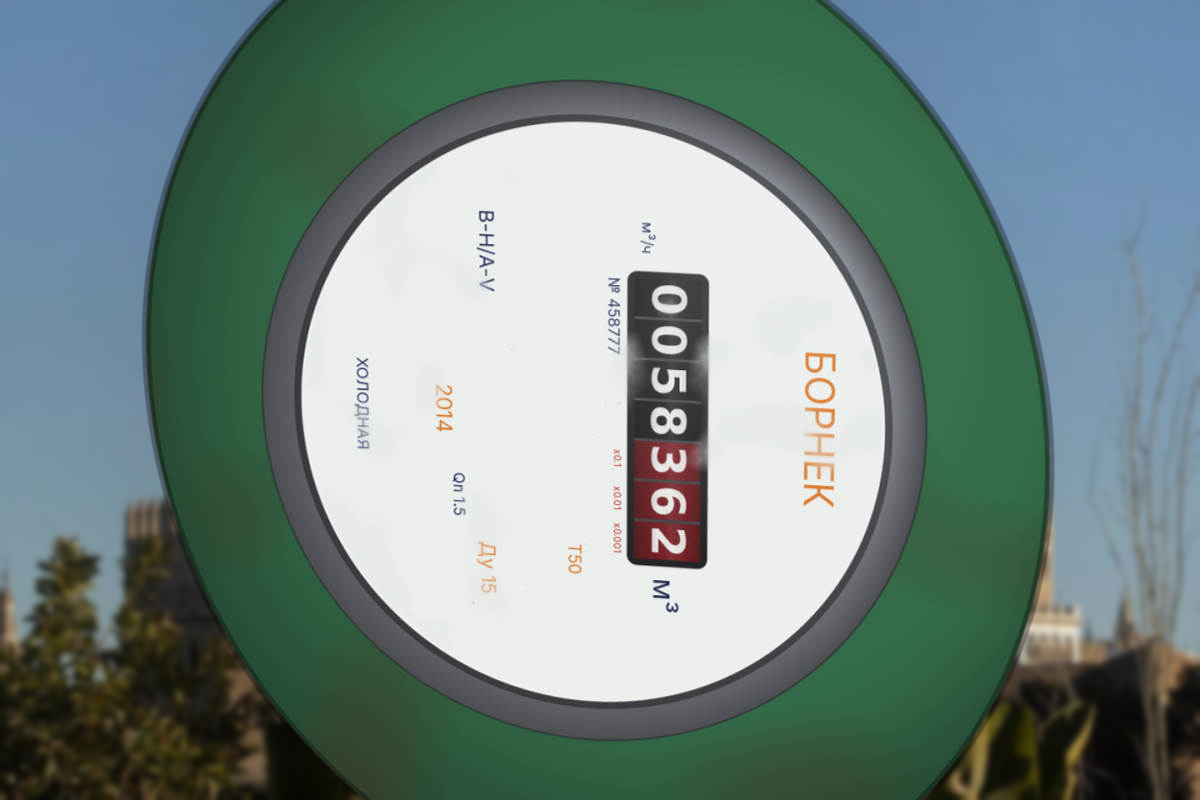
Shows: 58.362 m³
